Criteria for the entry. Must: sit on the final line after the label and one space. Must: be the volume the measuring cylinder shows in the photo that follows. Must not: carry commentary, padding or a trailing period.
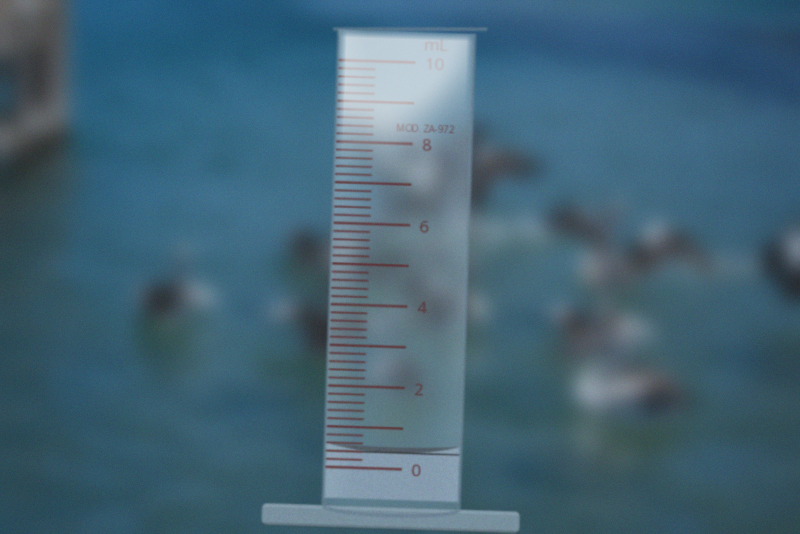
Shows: 0.4 mL
